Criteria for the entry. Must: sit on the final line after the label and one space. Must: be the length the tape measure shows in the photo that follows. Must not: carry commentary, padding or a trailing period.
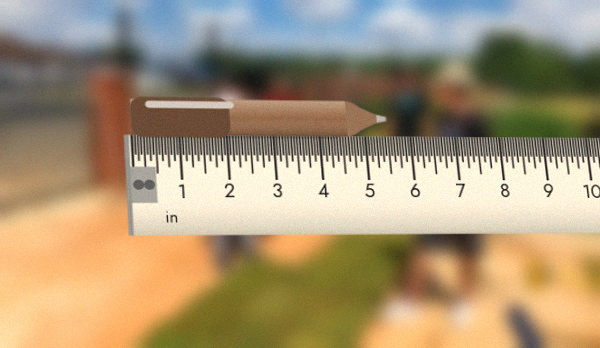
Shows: 5.5 in
